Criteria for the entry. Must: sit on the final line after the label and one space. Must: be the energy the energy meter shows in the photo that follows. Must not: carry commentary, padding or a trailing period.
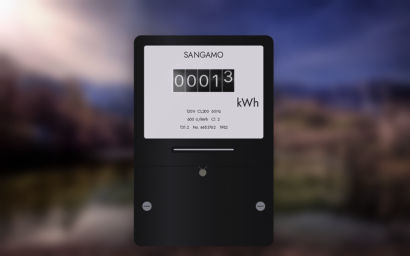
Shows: 13 kWh
